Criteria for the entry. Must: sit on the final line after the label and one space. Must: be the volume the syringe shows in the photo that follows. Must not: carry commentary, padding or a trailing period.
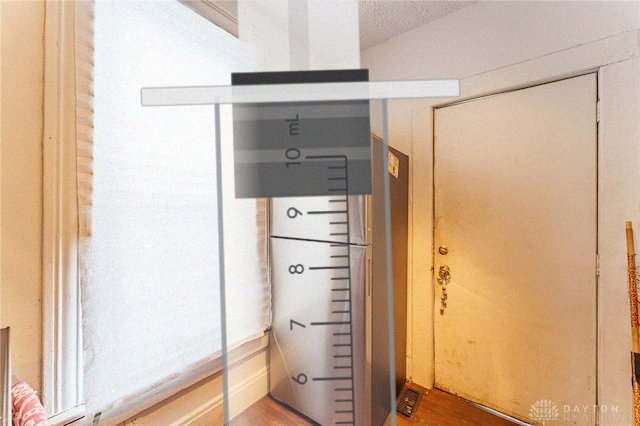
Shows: 9.3 mL
